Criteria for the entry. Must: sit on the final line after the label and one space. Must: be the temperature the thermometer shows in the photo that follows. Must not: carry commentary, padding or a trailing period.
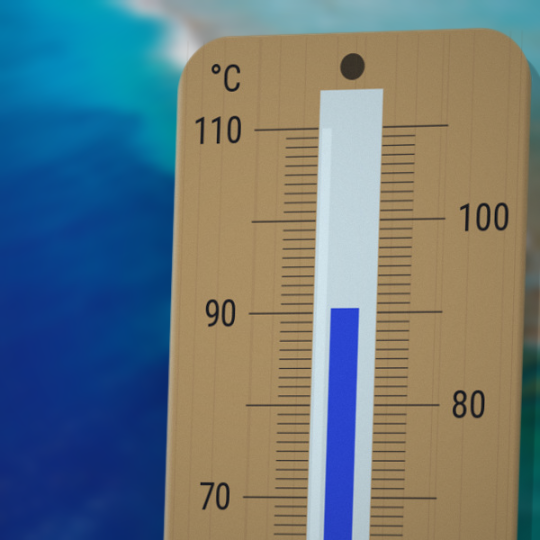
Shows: 90.5 °C
